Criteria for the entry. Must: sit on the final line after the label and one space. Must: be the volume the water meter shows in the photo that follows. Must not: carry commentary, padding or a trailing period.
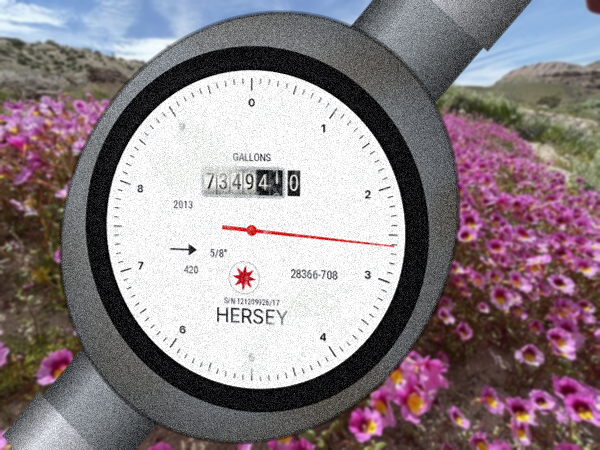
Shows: 7349412.6 gal
